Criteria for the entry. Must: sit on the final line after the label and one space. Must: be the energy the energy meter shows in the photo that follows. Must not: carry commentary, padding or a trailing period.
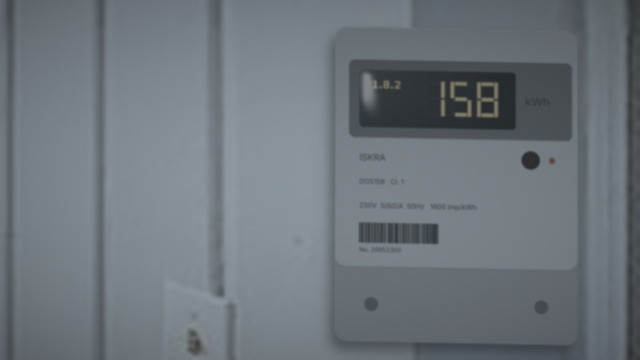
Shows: 158 kWh
